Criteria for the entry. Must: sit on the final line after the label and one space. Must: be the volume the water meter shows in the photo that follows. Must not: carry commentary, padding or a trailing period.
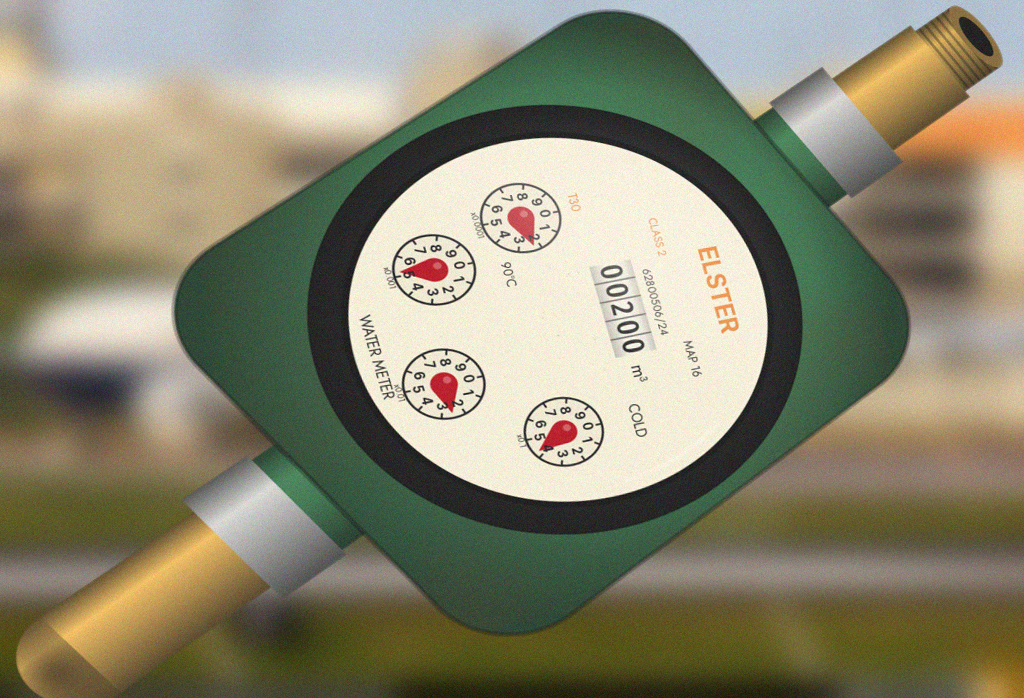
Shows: 200.4252 m³
